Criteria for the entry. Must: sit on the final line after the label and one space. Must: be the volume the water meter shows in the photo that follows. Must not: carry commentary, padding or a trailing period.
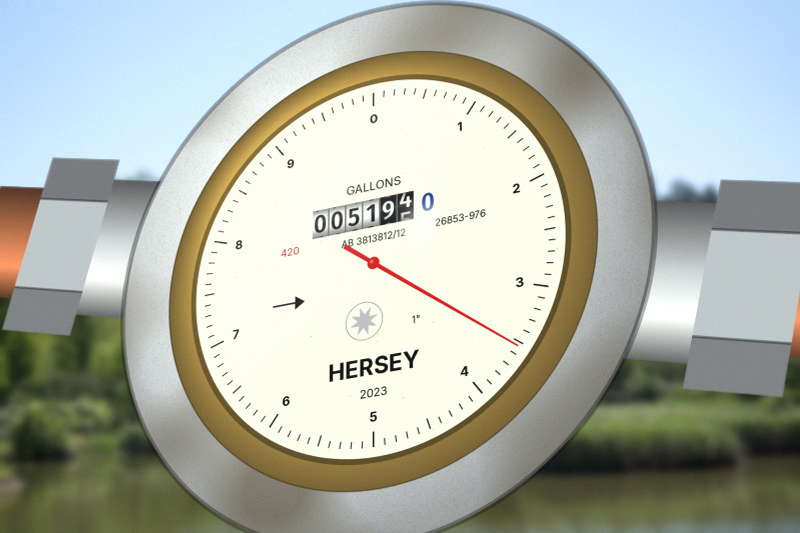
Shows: 51943.5 gal
